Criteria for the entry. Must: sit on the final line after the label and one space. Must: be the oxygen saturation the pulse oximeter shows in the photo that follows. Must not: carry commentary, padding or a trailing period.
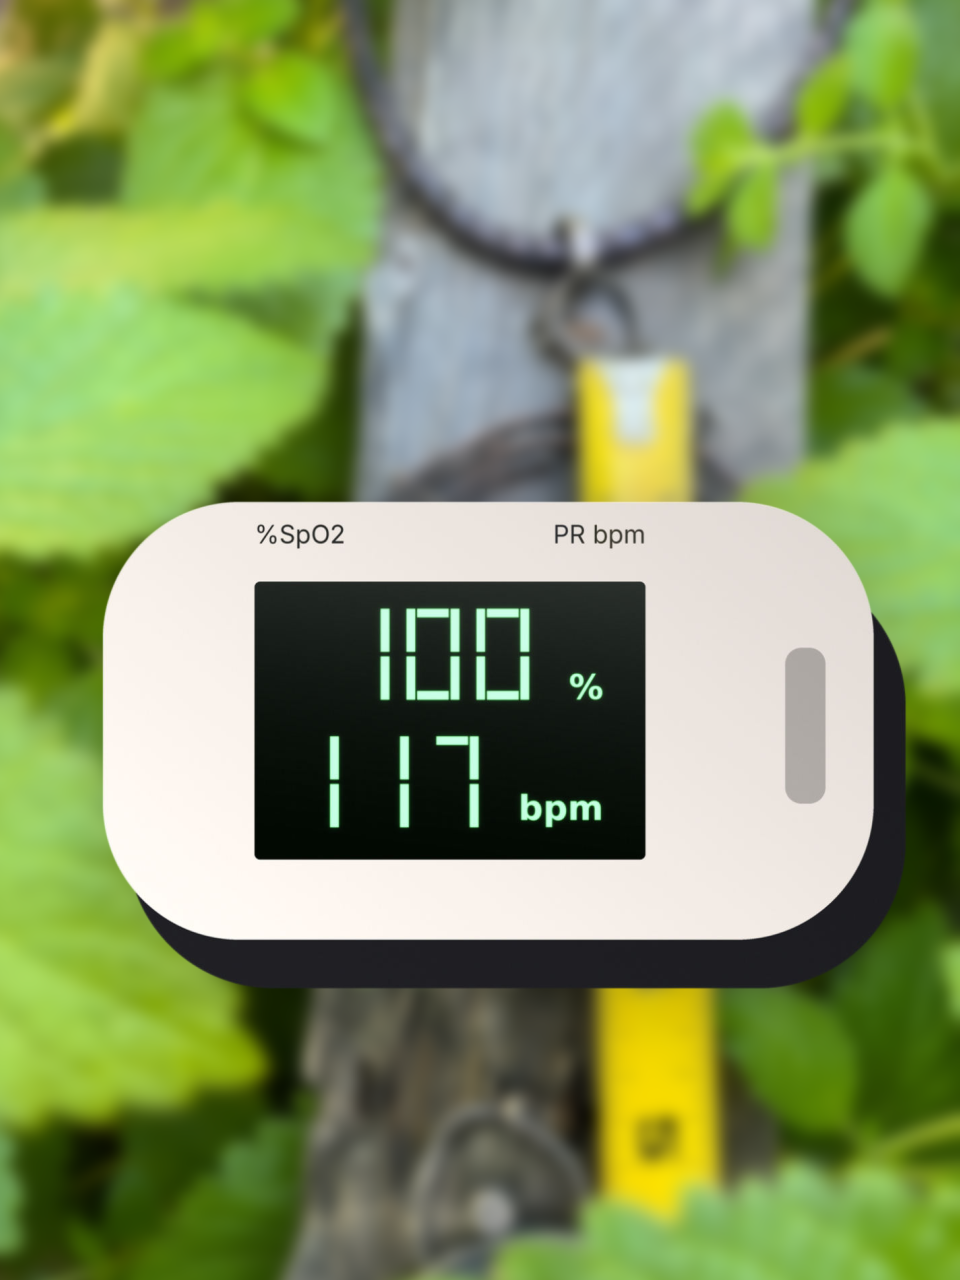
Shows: 100 %
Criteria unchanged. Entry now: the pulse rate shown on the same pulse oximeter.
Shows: 117 bpm
